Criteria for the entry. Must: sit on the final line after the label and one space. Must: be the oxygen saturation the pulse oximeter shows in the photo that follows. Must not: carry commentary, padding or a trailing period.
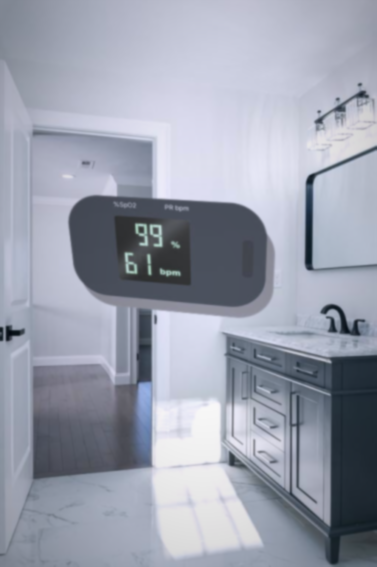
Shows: 99 %
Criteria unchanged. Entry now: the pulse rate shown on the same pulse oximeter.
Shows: 61 bpm
